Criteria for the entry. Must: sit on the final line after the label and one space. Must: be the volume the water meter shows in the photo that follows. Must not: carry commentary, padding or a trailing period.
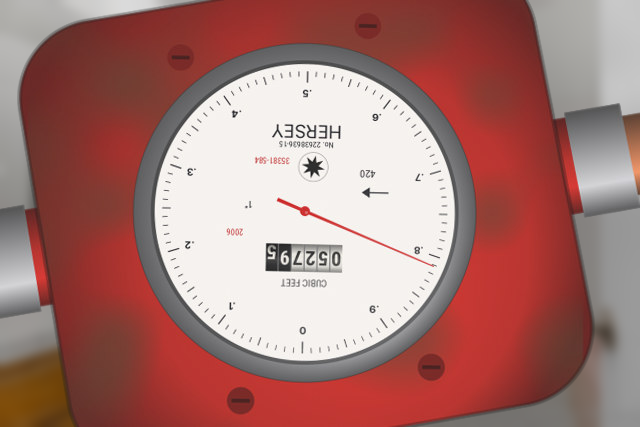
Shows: 52794.81 ft³
